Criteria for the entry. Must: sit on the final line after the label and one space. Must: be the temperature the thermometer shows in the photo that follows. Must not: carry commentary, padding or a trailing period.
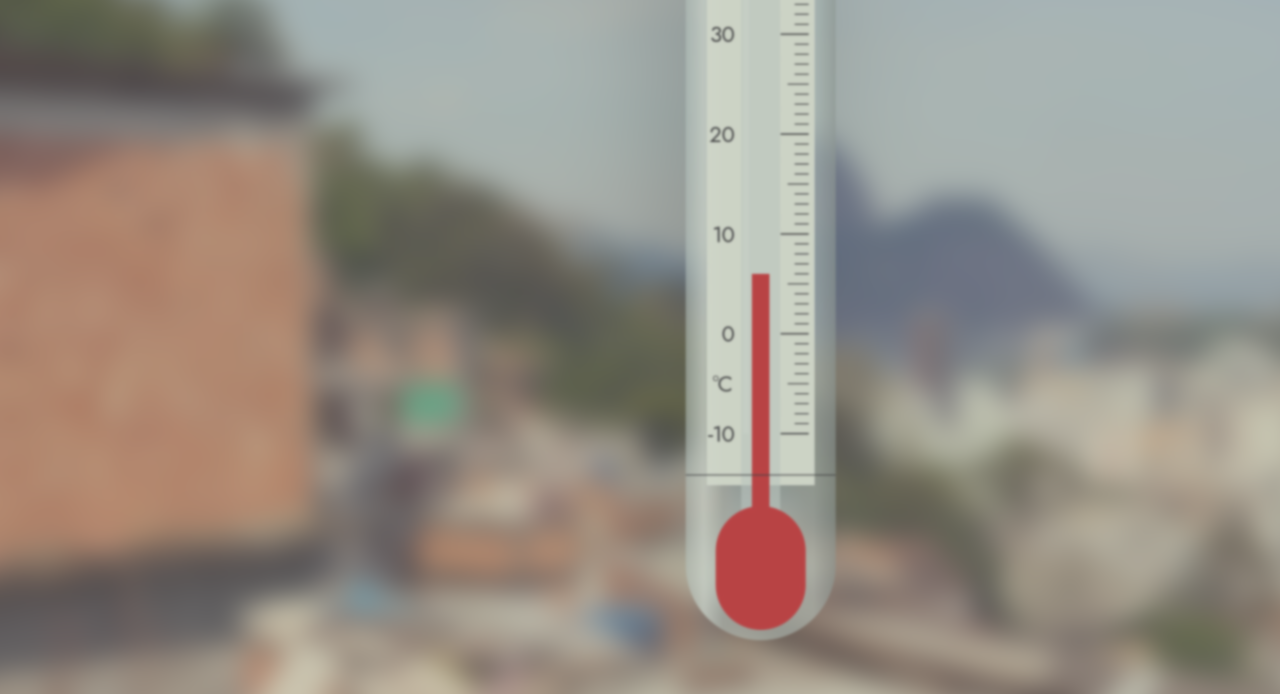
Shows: 6 °C
